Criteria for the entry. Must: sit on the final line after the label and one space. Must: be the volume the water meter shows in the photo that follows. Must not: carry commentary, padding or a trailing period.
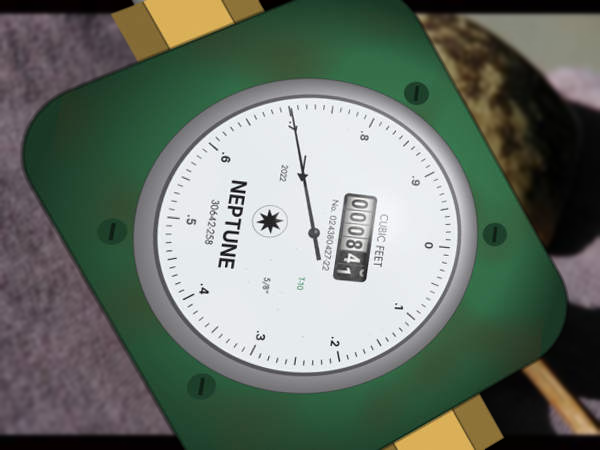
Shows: 840.70 ft³
